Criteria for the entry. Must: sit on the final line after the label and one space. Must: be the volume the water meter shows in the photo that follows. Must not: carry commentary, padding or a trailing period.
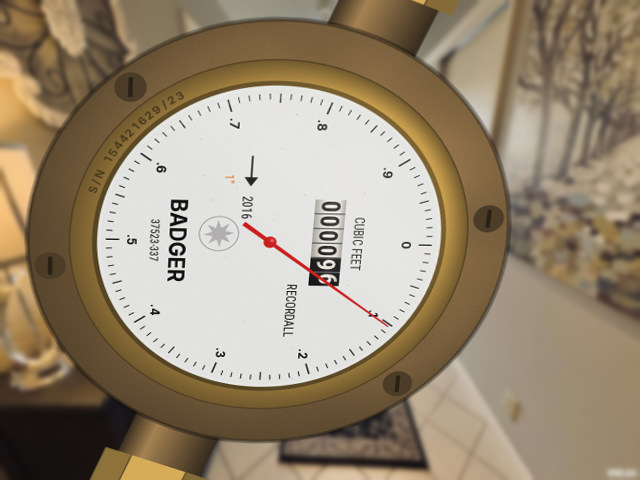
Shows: 96.10 ft³
